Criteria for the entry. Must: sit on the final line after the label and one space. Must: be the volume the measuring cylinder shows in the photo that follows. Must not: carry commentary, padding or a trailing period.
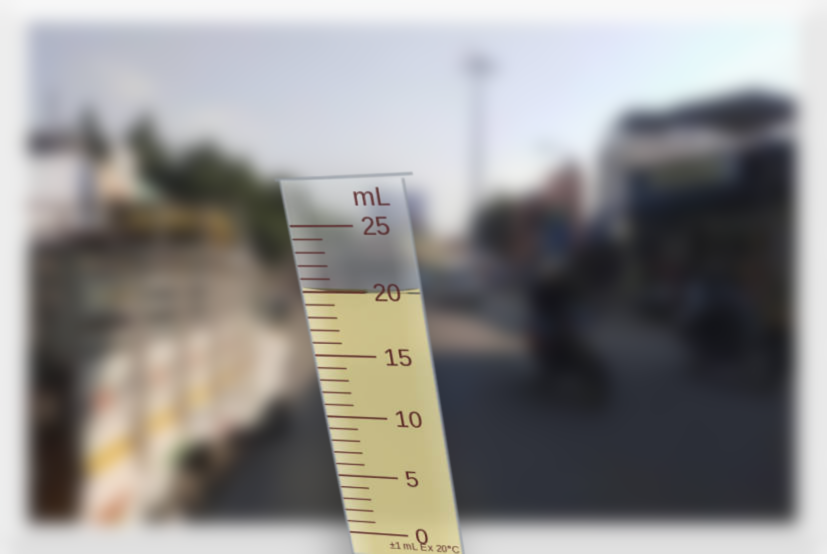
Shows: 20 mL
